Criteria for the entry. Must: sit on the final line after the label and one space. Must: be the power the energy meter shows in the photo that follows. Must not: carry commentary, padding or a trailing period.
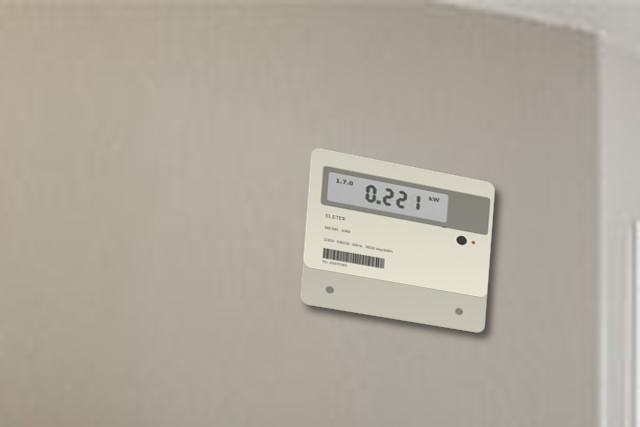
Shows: 0.221 kW
